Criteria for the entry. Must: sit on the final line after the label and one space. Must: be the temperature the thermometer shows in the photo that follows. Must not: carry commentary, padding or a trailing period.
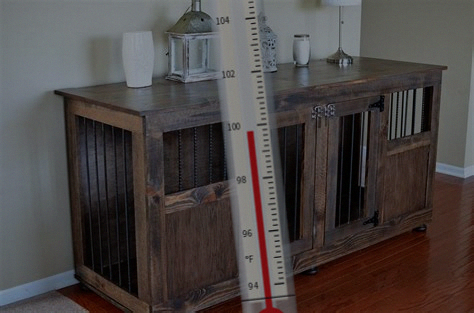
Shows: 99.8 °F
